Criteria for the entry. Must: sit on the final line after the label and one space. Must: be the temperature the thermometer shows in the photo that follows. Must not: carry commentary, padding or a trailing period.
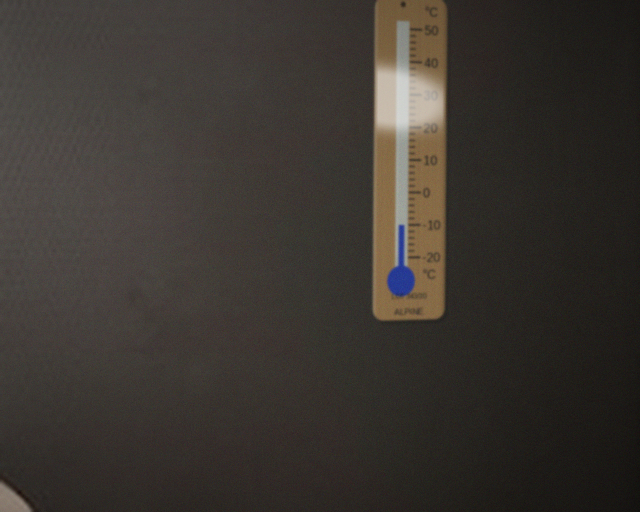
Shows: -10 °C
